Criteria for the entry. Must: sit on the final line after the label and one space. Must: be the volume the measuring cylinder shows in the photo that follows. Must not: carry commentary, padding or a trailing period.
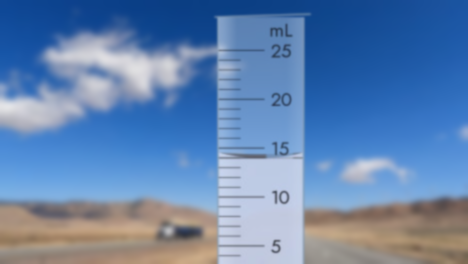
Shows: 14 mL
